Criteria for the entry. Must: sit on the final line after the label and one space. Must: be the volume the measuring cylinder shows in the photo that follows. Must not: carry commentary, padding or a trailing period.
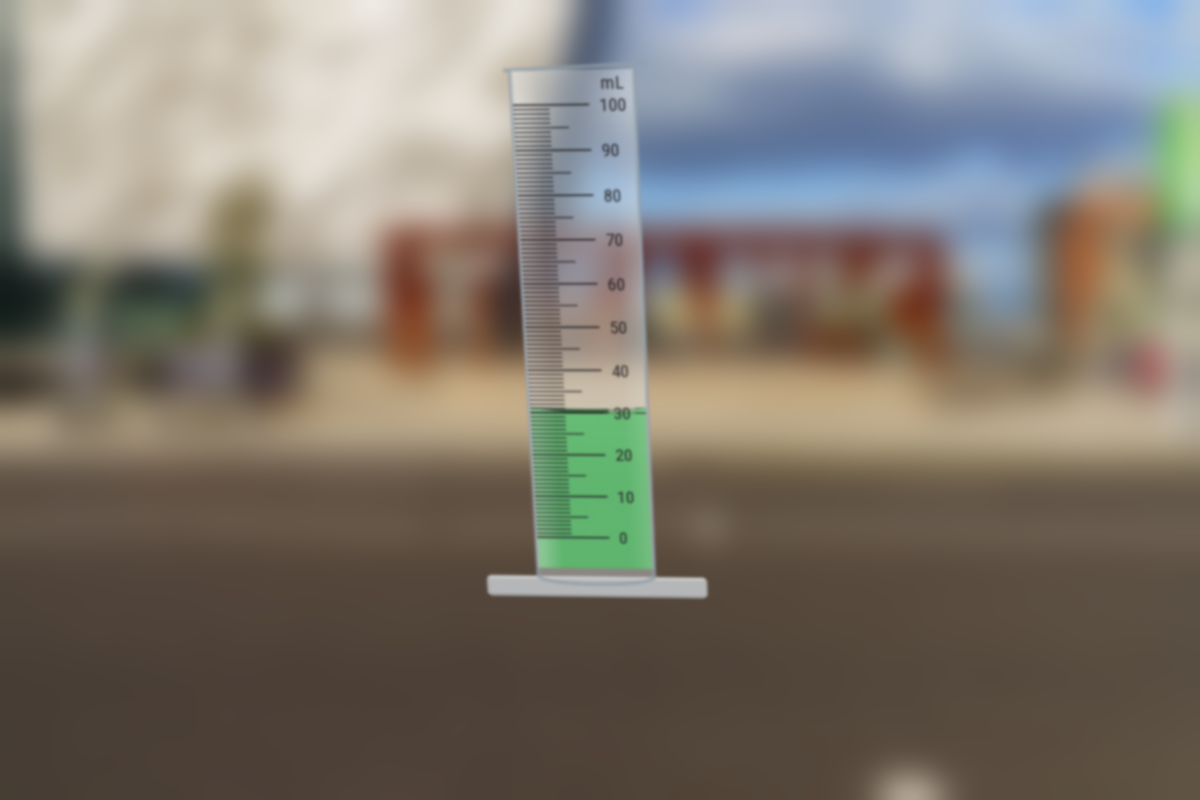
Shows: 30 mL
